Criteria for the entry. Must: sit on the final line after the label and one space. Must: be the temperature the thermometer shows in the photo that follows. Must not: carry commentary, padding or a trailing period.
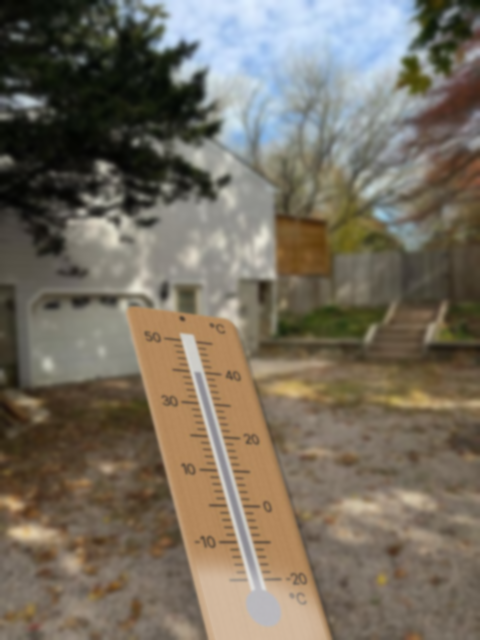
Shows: 40 °C
